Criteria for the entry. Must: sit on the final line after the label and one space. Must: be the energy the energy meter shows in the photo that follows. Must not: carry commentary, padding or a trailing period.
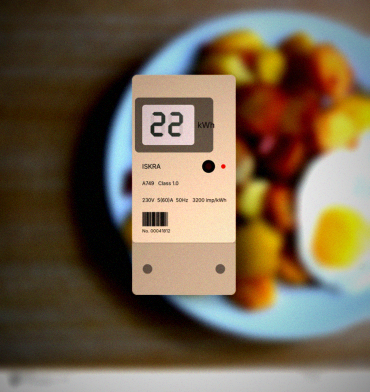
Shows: 22 kWh
